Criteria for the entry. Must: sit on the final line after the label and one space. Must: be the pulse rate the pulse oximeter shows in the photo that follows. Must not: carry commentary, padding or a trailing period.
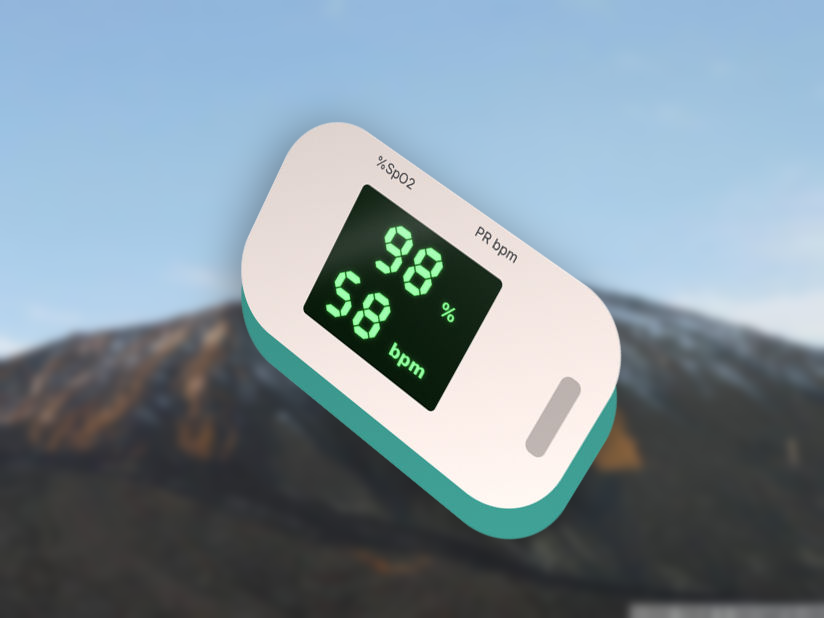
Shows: 58 bpm
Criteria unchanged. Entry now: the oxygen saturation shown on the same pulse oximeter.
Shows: 98 %
